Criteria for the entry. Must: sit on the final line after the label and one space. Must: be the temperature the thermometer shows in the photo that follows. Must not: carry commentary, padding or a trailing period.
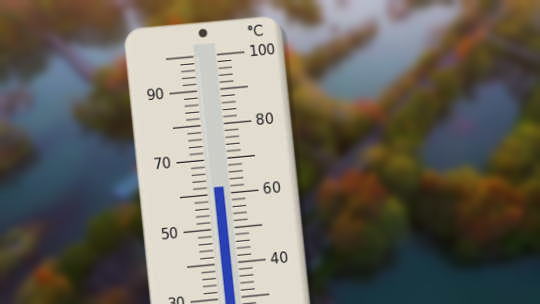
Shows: 62 °C
